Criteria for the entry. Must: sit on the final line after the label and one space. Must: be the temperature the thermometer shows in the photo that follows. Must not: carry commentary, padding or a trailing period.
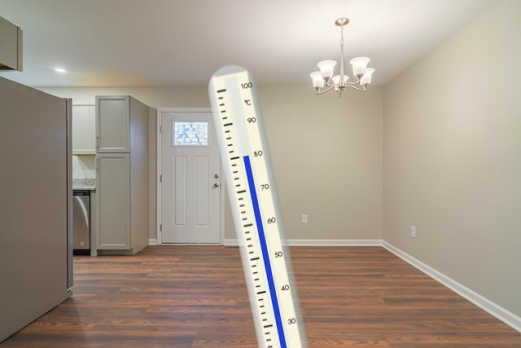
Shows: 80 °C
